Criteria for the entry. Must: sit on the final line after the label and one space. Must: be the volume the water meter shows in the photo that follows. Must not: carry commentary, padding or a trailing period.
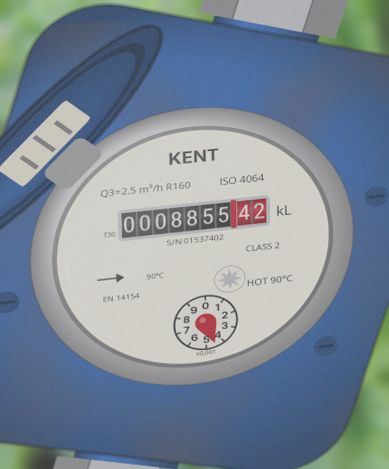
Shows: 8855.424 kL
